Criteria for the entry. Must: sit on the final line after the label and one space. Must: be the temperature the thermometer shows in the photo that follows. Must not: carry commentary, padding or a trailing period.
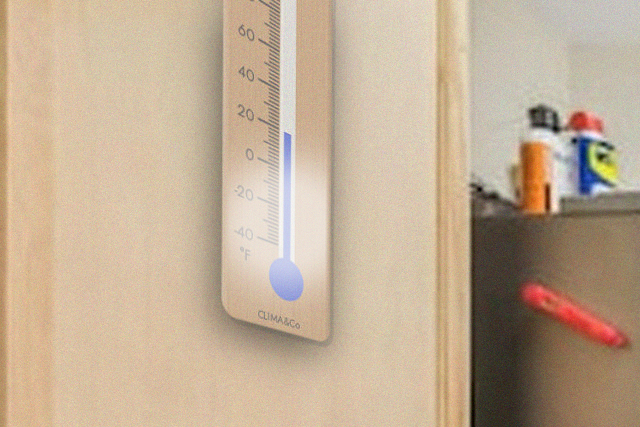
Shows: 20 °F
